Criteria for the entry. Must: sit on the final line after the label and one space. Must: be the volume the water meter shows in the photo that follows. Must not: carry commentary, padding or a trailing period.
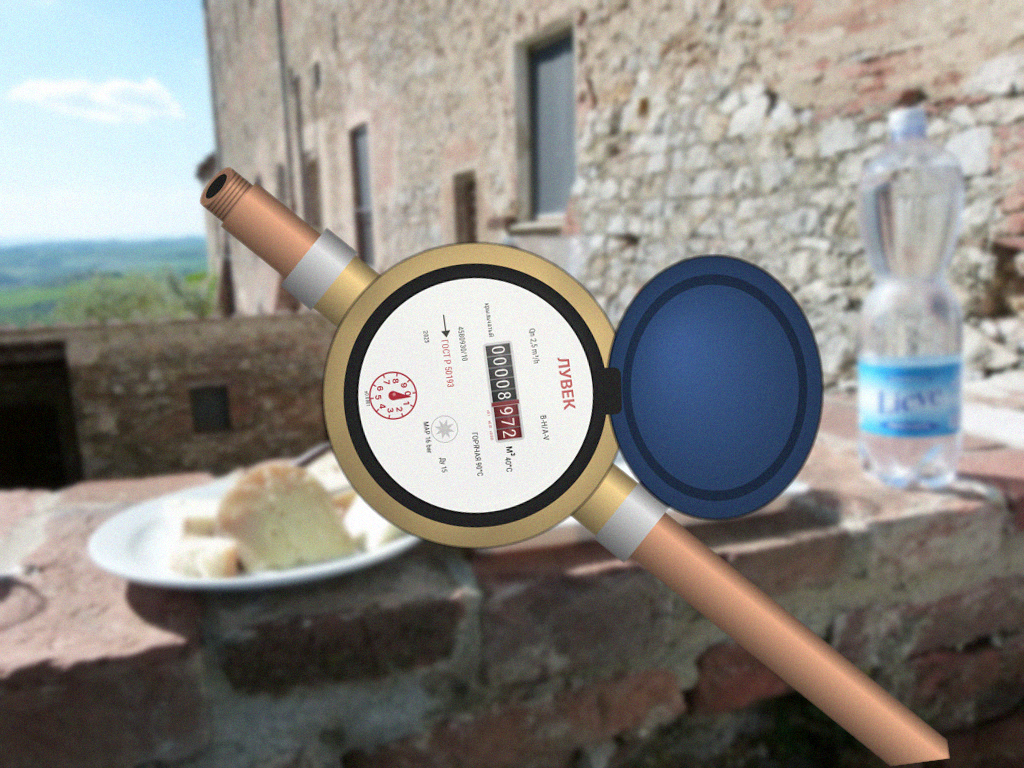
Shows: 8.9720 m³
